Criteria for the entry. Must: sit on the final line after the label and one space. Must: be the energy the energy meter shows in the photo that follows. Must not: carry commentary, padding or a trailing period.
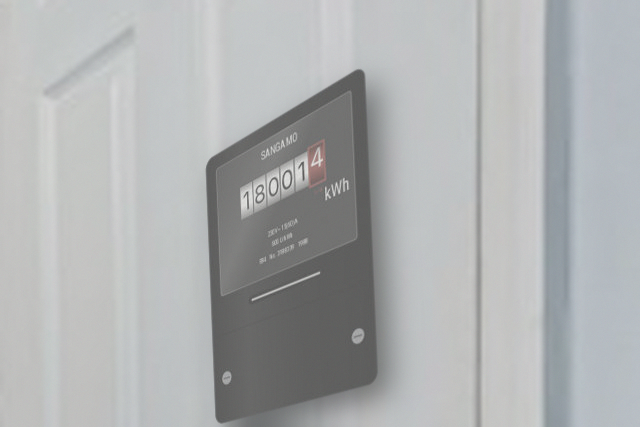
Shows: 18001.4 kWh
